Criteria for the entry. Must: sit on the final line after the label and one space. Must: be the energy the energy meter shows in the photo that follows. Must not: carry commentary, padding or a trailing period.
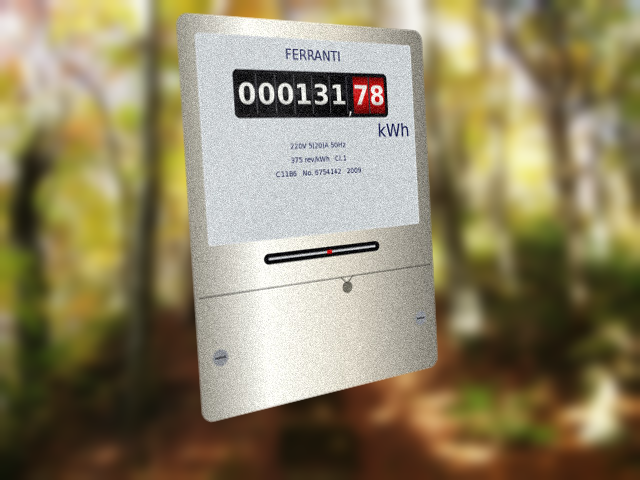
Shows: 131.78 kWh
